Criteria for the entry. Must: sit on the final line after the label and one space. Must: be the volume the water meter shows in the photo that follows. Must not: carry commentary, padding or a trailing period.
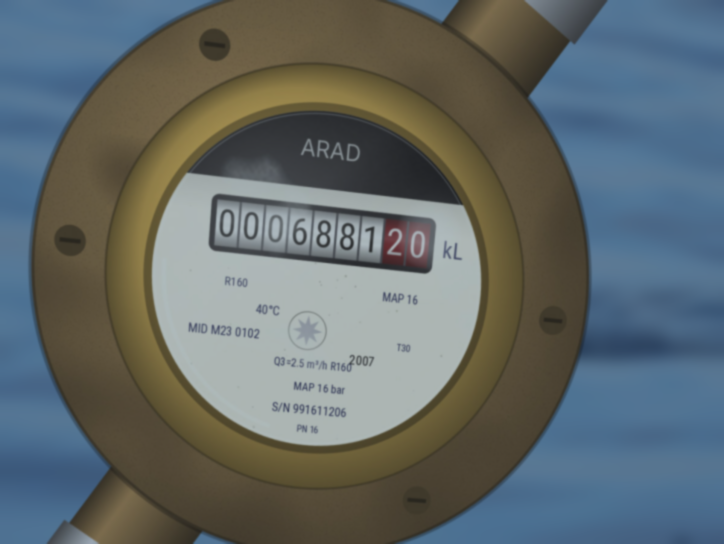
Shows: 6881.20 kL
